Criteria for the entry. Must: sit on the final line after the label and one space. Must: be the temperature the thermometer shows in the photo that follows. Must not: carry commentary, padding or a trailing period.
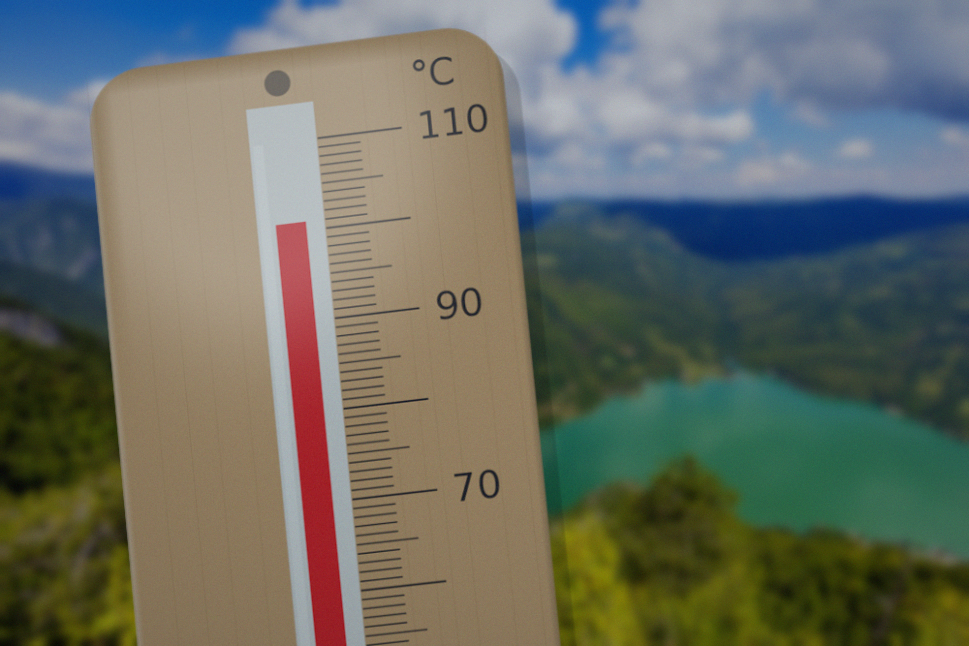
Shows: 101 °C
